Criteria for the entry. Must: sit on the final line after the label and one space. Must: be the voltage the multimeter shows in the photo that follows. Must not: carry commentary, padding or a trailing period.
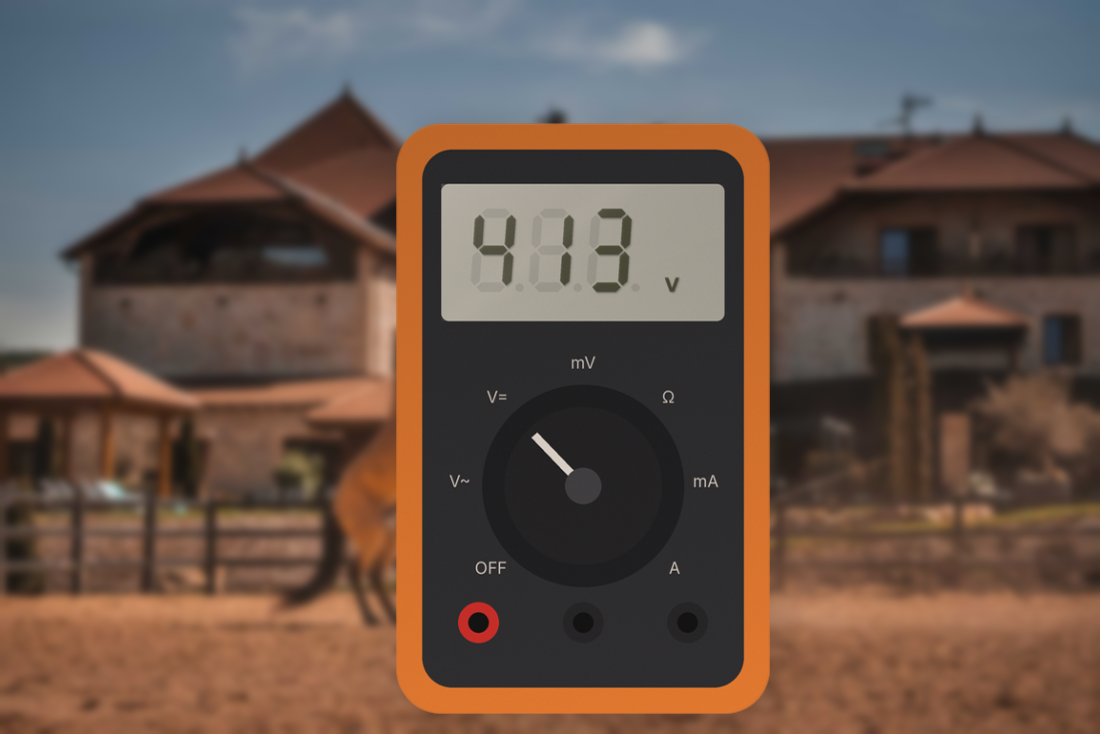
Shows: 413 V
